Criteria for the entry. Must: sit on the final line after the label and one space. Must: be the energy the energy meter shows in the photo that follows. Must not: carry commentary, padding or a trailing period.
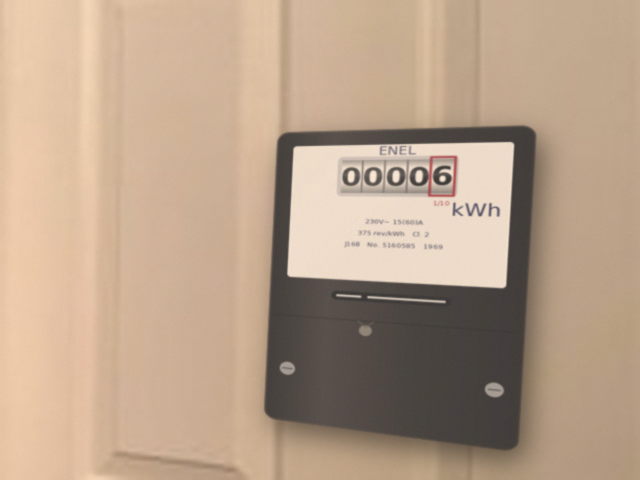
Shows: 0.6 kWh
